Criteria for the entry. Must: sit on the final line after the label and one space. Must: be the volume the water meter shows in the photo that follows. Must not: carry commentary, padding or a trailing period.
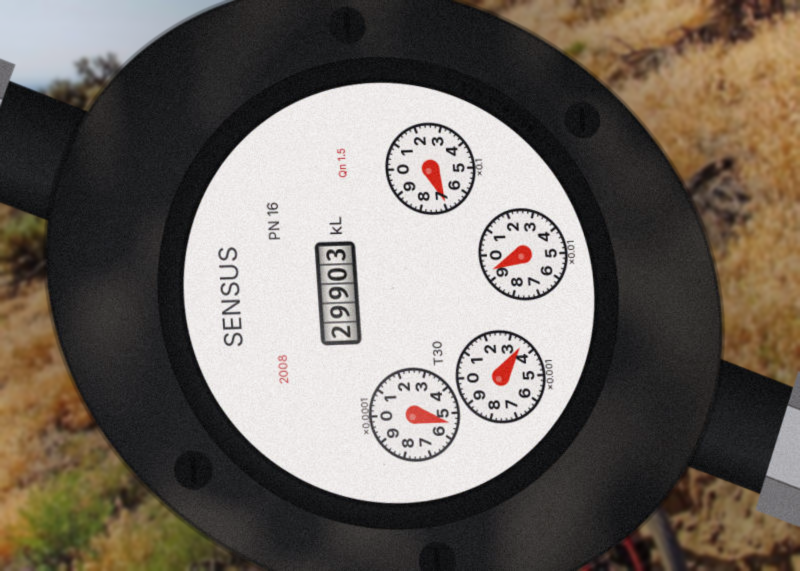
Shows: 29903.6935 kL
